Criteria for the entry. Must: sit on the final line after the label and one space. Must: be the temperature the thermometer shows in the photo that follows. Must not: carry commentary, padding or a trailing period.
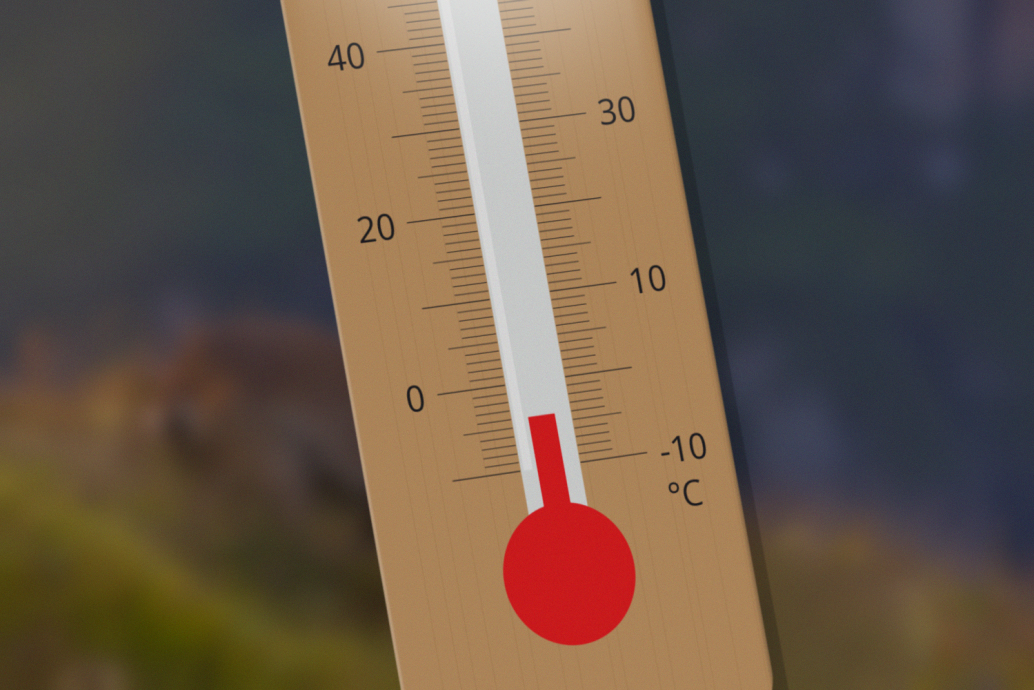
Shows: -4 °C
